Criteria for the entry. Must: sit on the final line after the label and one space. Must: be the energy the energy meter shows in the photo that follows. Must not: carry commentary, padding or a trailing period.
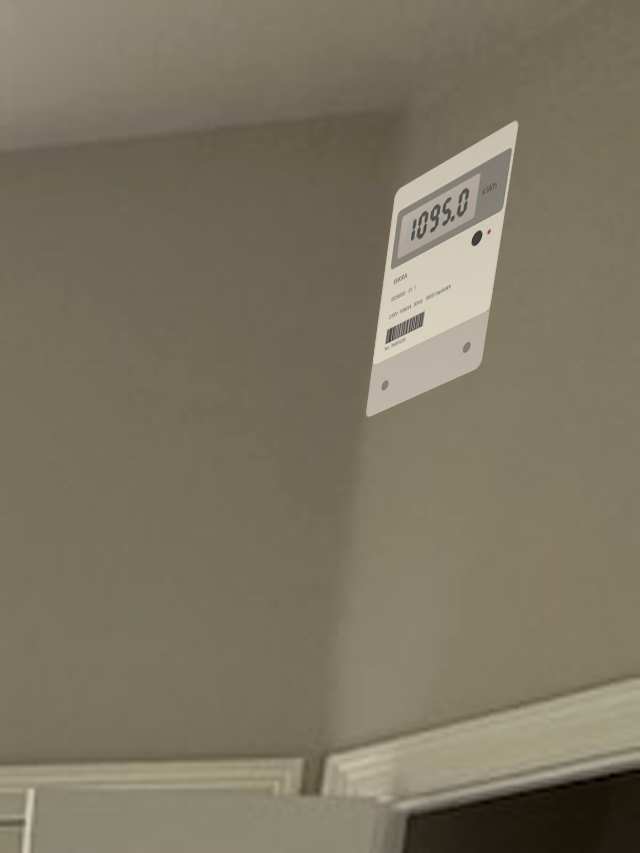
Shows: 1095.0 kWh
